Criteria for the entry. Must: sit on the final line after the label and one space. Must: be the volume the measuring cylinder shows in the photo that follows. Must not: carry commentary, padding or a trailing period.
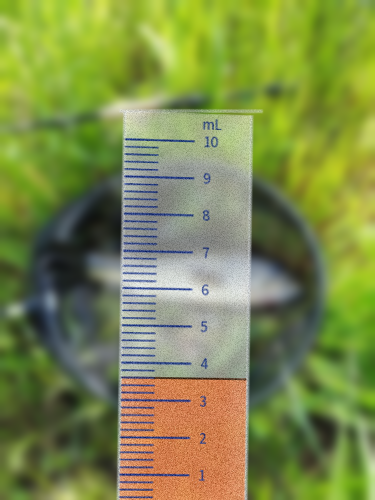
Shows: 3.6 mL
